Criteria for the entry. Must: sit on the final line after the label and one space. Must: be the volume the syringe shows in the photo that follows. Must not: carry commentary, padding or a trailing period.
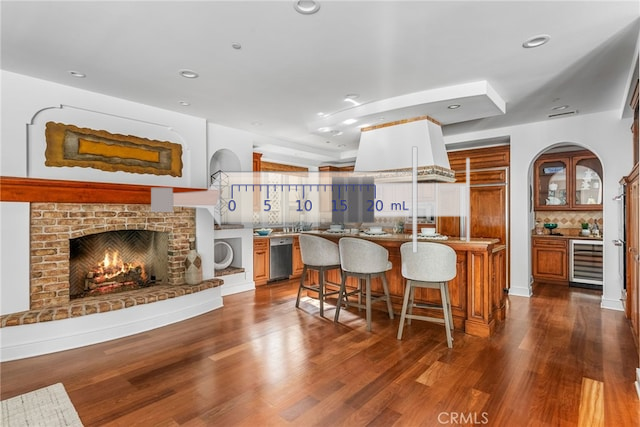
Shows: 14 mL
